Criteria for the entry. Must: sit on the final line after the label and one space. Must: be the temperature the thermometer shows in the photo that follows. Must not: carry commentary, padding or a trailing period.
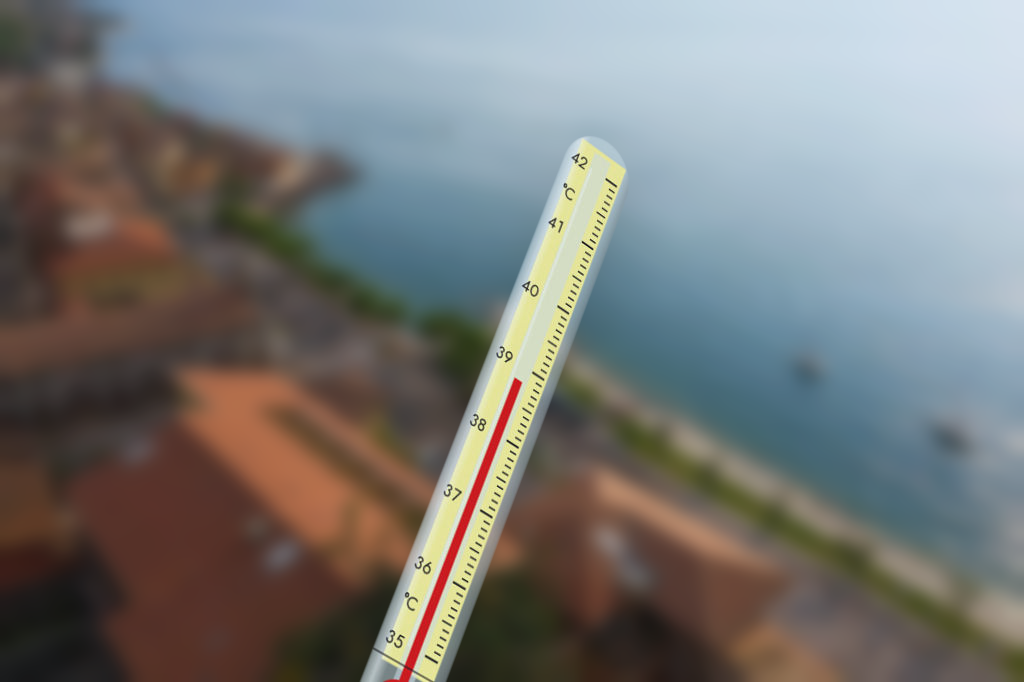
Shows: 38.8 °C
